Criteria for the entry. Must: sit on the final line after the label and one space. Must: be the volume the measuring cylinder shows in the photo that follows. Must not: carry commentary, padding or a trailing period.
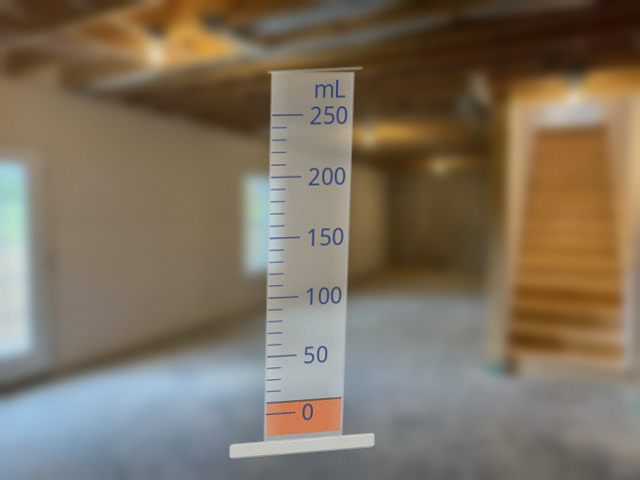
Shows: 10 mL
